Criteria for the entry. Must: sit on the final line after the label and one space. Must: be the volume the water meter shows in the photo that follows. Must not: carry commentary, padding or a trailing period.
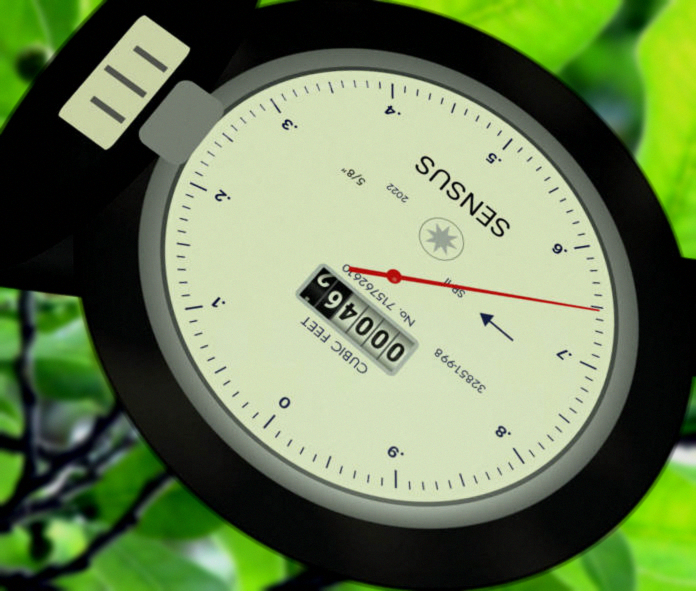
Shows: 461.65 ft³
